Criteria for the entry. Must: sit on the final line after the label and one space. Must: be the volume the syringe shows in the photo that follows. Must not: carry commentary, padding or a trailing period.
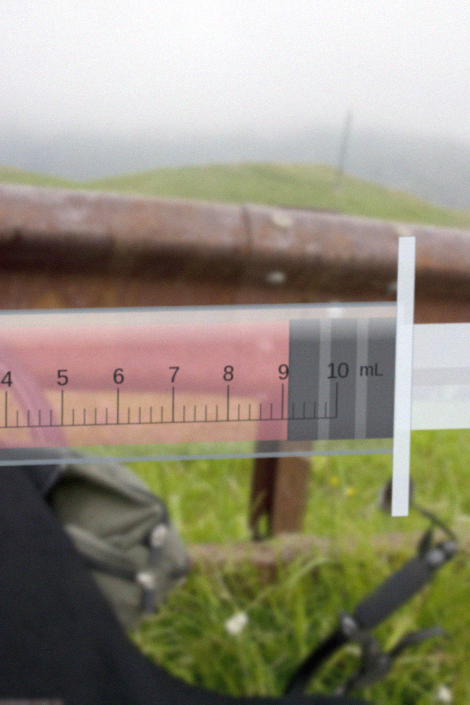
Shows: 9.1 mL
